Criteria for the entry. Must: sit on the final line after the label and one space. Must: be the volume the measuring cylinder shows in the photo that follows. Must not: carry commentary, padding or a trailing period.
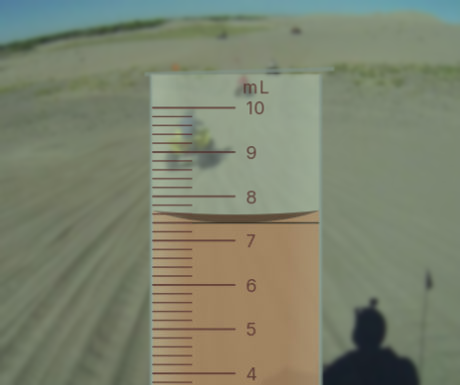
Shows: 7.4 mL
